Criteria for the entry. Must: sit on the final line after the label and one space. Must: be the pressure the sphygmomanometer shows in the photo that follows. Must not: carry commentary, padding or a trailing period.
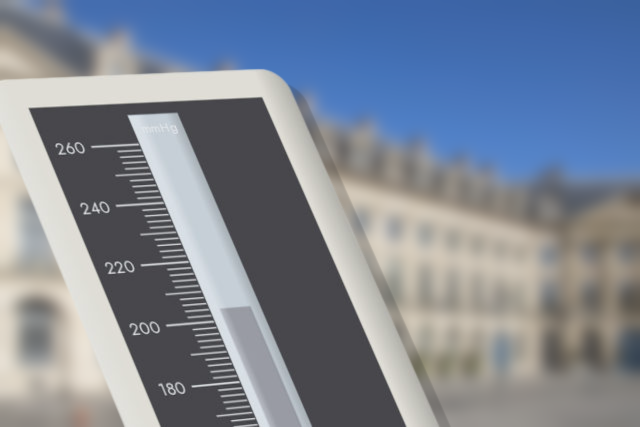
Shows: 204 mmHg
